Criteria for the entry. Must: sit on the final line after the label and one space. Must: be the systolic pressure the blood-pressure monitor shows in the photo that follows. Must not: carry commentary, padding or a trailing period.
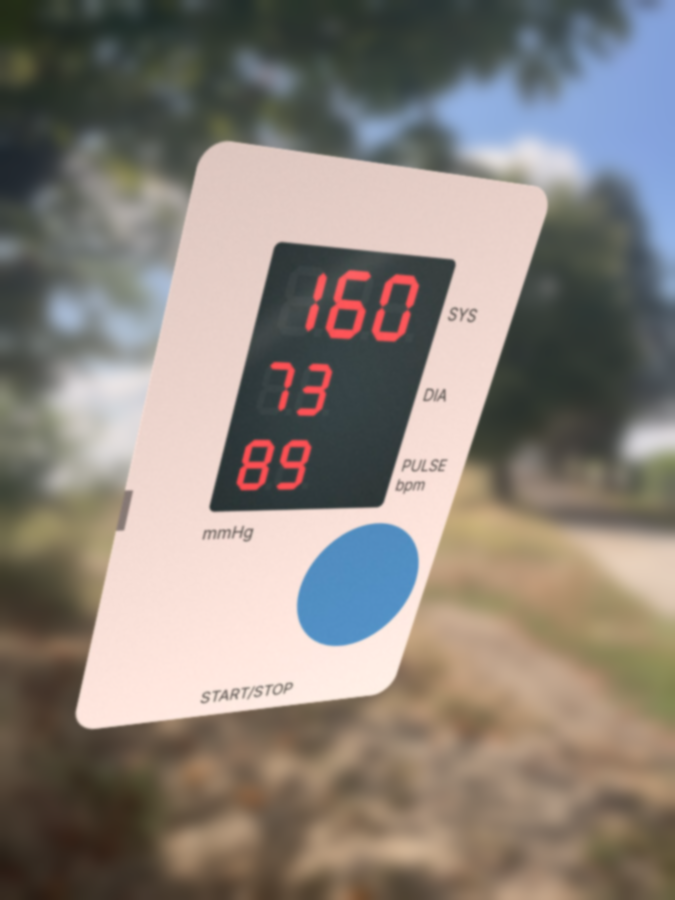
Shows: 160 mmHg
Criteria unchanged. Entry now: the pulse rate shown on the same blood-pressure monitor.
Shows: 89 bpm
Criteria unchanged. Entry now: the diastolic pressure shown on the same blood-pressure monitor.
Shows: 73 mmHg
